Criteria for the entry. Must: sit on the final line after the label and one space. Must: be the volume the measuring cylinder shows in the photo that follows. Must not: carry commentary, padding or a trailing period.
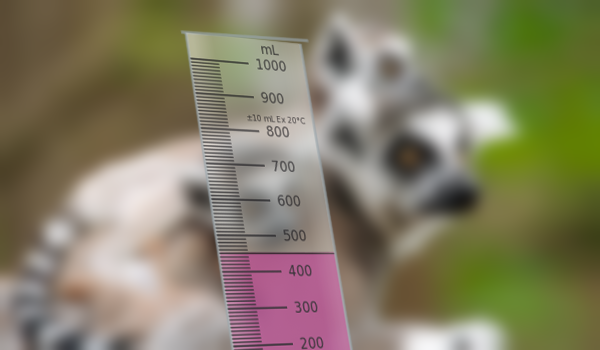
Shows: 450 mL
